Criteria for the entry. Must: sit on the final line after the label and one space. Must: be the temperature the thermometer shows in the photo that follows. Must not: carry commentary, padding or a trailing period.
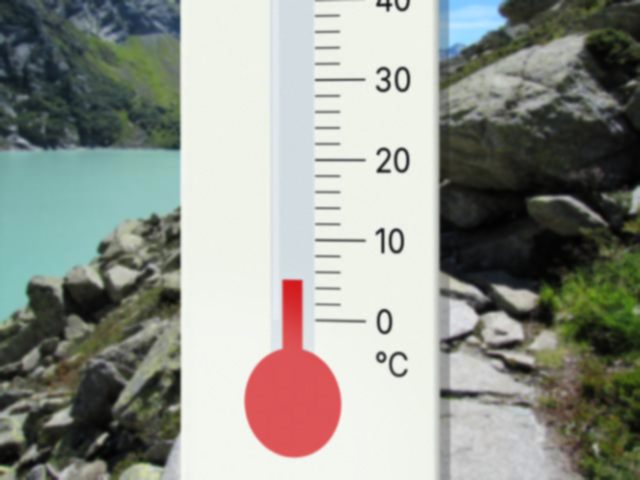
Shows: 5 °C
